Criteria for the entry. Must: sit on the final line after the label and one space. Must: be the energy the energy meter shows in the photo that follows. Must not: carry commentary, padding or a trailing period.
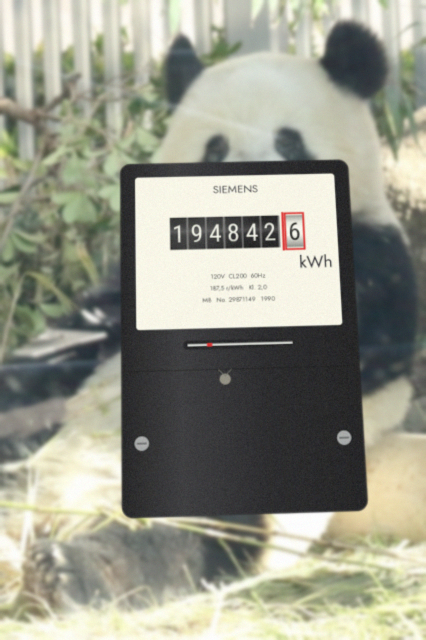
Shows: 194842.6 kWh
